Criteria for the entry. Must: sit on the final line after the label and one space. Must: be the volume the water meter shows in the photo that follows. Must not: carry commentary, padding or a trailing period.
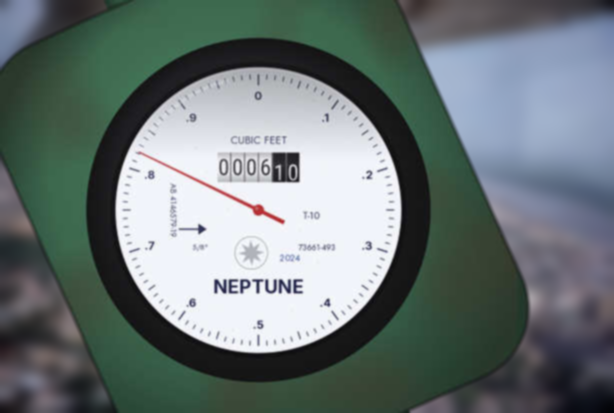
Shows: 609.82 ft³
